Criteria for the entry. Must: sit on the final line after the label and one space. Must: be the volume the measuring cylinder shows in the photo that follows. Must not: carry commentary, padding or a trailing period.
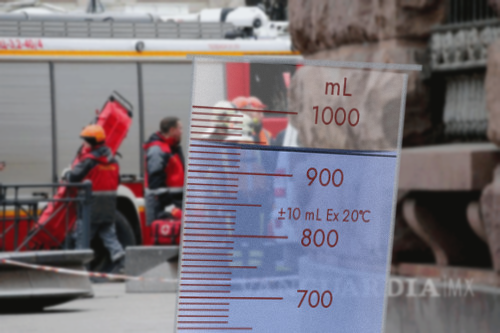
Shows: 940 mL
